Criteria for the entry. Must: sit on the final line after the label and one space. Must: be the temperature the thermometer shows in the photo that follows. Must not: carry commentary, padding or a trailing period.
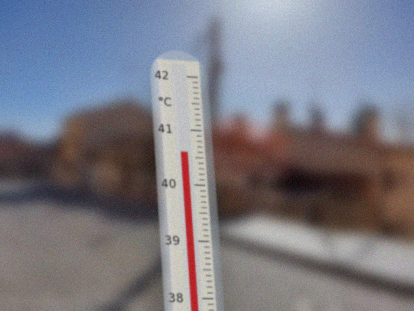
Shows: 40.6 °C
